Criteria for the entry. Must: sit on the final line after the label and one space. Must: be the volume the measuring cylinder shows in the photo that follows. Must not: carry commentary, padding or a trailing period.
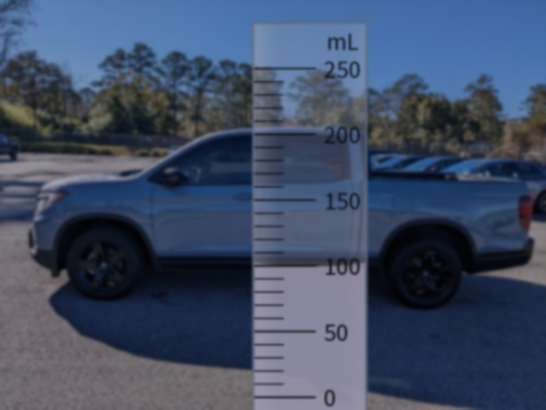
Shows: 100 mL
